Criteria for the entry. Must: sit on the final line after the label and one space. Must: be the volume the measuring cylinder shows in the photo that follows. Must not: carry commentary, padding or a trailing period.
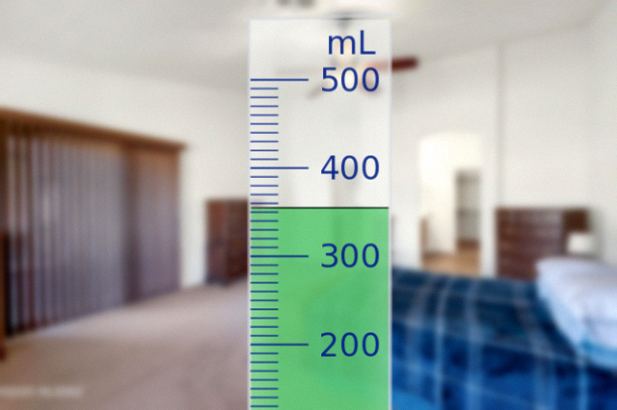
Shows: 355 mL
